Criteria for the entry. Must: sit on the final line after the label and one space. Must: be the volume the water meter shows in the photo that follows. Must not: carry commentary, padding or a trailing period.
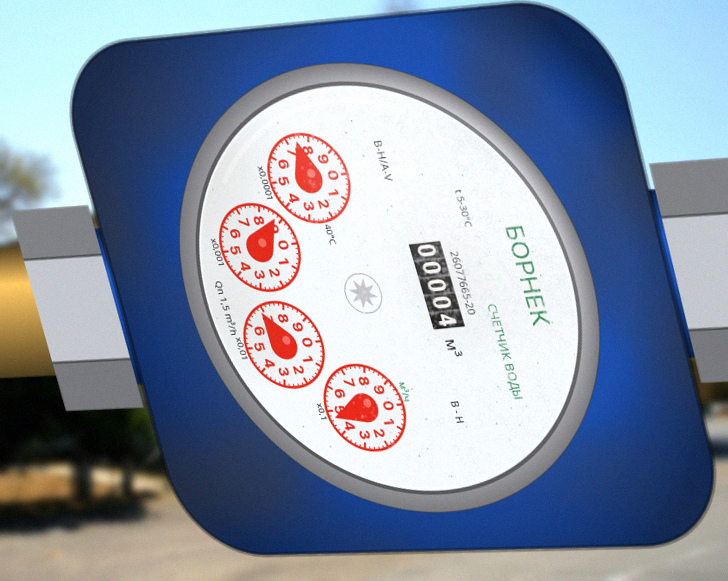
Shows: 4.4687 m³
